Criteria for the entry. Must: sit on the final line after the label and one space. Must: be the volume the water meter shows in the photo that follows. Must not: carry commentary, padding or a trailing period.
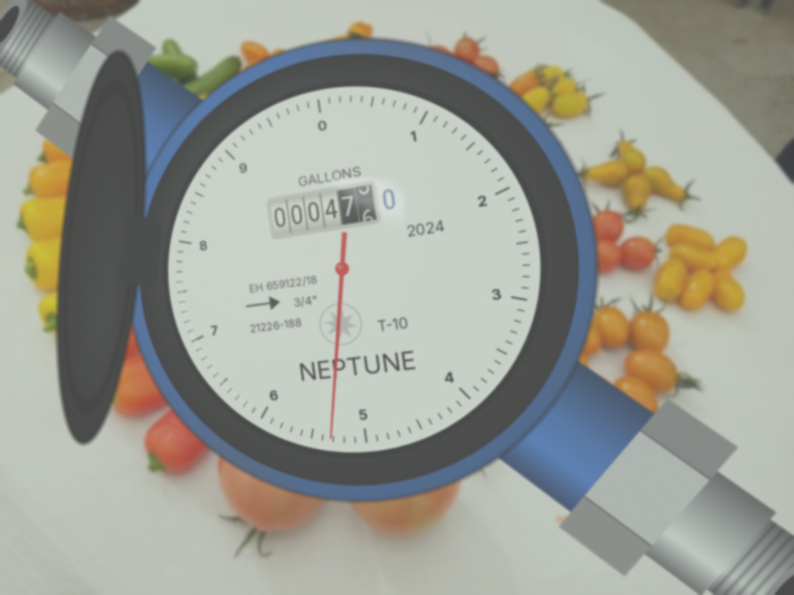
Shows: 4755.3 gal
